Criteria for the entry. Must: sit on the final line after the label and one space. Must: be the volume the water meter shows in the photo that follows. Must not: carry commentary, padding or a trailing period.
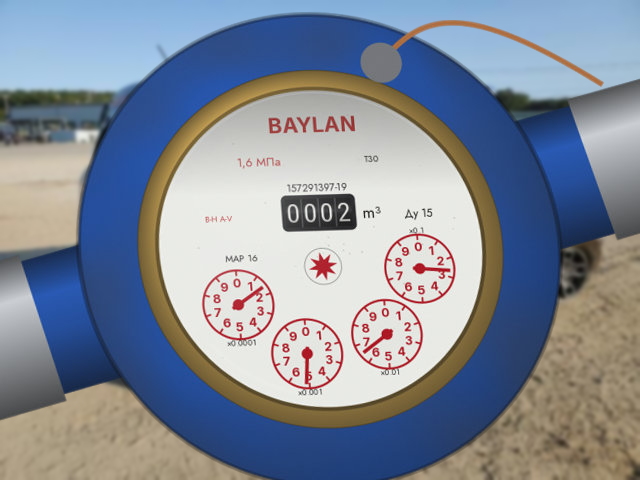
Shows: 2.2651 m³
